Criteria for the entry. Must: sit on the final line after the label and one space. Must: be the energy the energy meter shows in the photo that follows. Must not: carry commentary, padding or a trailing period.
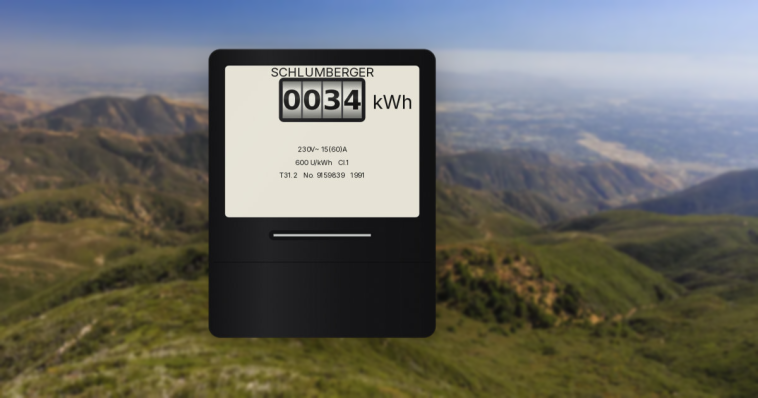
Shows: 34 kWh
